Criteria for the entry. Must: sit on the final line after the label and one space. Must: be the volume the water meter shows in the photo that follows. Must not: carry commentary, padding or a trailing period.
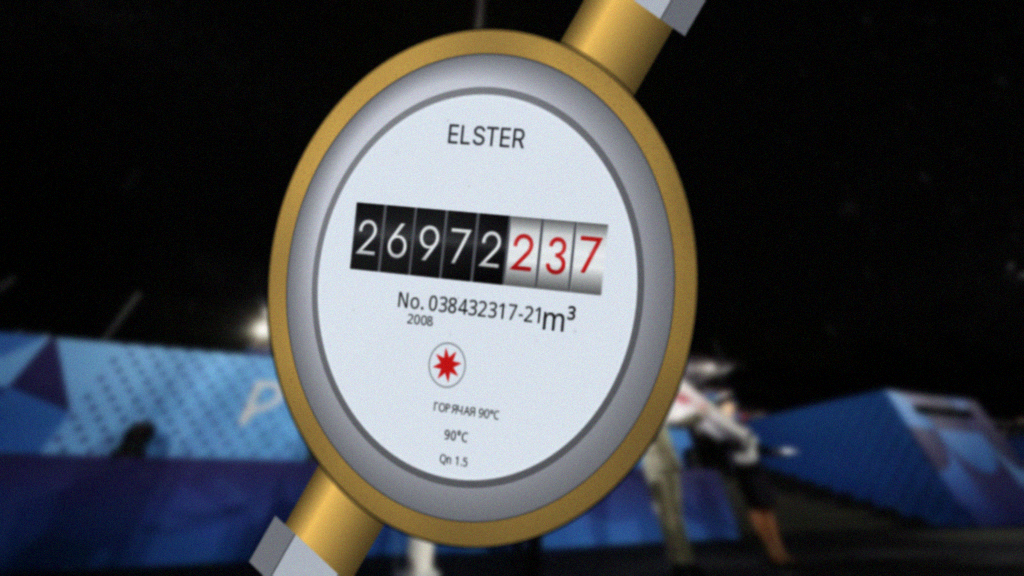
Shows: 26972.237 m³
